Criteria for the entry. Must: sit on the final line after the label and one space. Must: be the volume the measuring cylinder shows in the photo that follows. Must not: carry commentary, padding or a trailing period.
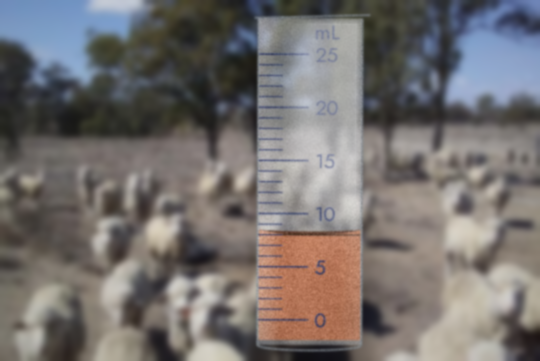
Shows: 8 mL
